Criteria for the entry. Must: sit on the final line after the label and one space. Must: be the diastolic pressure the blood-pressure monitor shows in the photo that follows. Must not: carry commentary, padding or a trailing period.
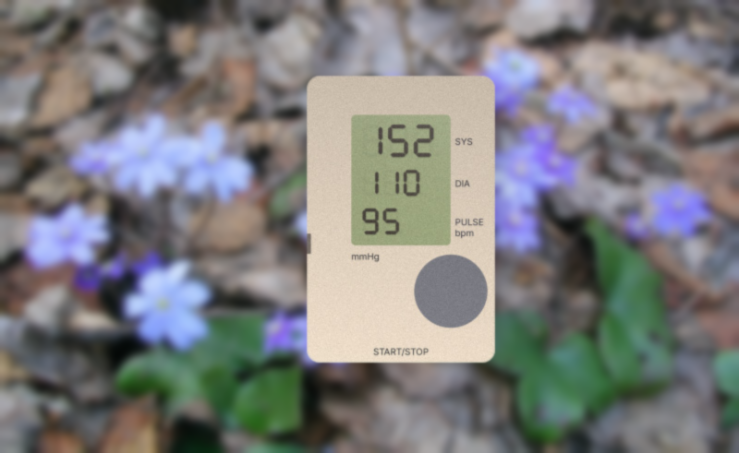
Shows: 110 mmHg
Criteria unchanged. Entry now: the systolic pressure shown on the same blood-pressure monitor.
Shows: 152 mmHg
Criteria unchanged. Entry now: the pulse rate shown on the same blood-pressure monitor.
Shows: 95 bpm
